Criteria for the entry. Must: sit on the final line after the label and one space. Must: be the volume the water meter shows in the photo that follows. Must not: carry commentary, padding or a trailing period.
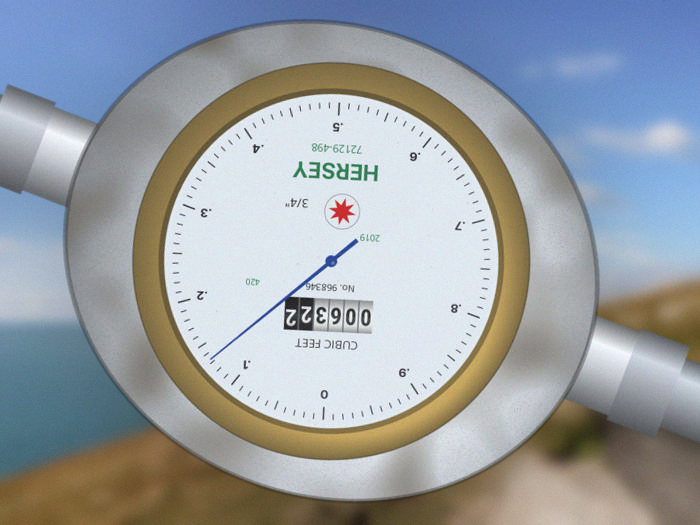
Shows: 6322.13 ft³
